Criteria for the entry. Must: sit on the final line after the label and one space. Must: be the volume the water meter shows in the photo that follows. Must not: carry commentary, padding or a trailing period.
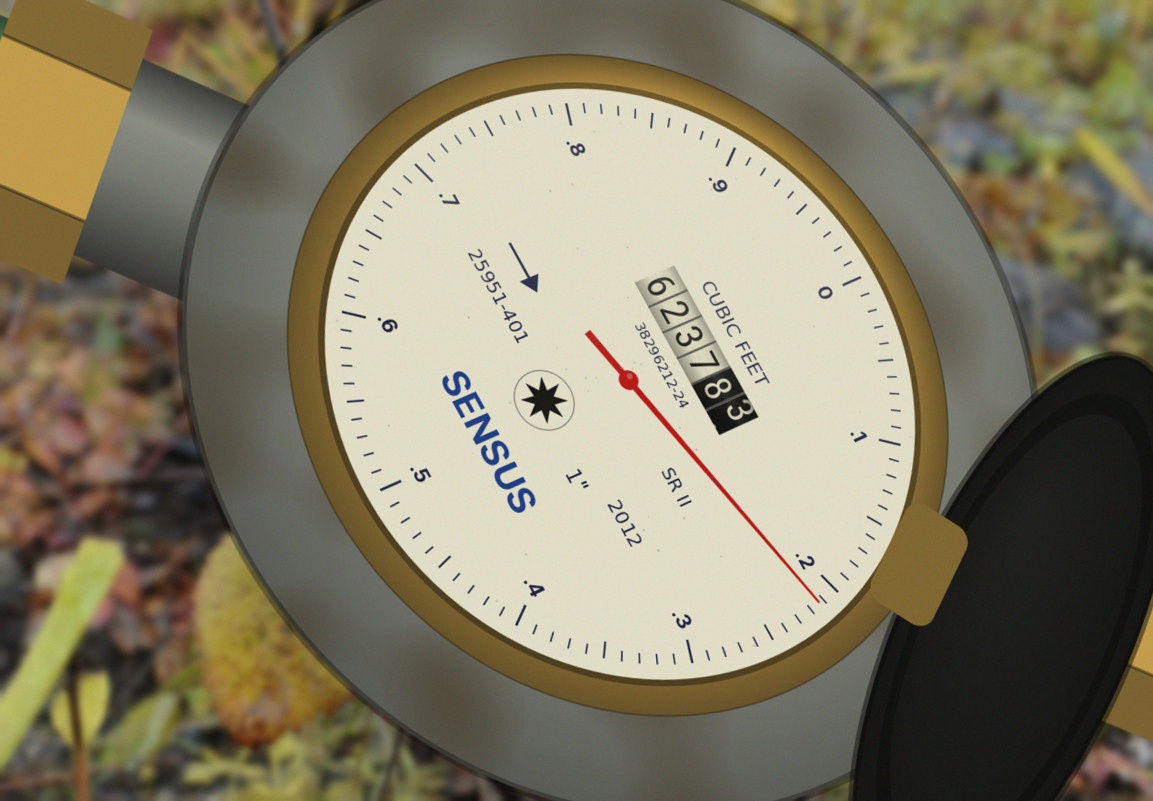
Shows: 623783.21 ft³
